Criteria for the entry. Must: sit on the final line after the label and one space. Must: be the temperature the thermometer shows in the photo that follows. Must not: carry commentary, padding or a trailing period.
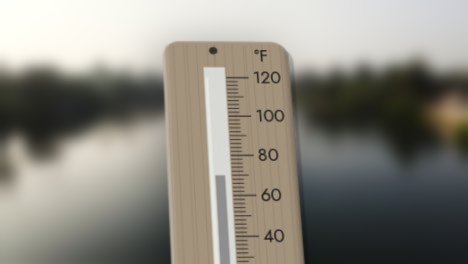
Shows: 70 °F
